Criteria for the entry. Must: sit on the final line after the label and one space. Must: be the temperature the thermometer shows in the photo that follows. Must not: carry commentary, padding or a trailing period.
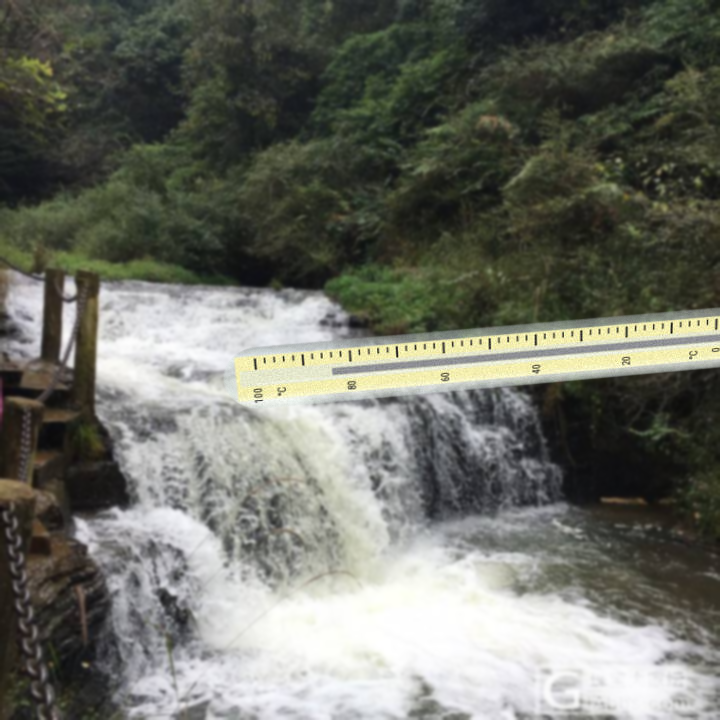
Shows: 84 °C
